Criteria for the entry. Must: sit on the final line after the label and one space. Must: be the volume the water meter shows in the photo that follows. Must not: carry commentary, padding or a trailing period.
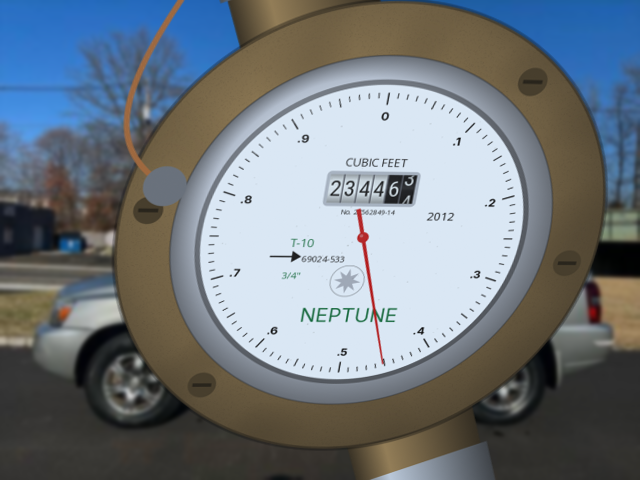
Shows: 234463.45 ft³
